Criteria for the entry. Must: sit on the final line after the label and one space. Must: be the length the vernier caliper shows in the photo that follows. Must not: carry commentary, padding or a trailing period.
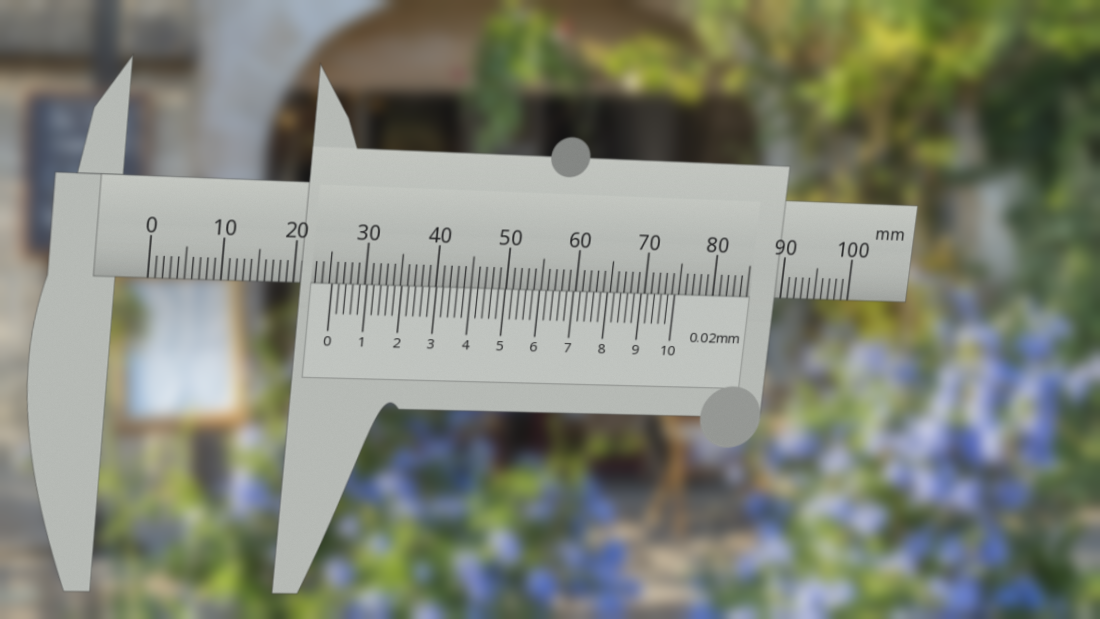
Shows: 25.4 mm
